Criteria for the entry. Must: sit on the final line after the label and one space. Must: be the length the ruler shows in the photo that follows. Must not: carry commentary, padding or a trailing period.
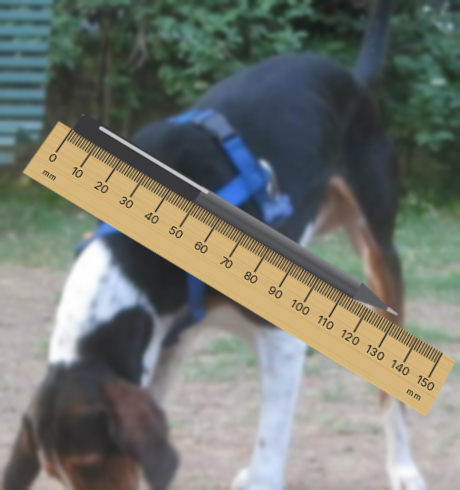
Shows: 130 mm
